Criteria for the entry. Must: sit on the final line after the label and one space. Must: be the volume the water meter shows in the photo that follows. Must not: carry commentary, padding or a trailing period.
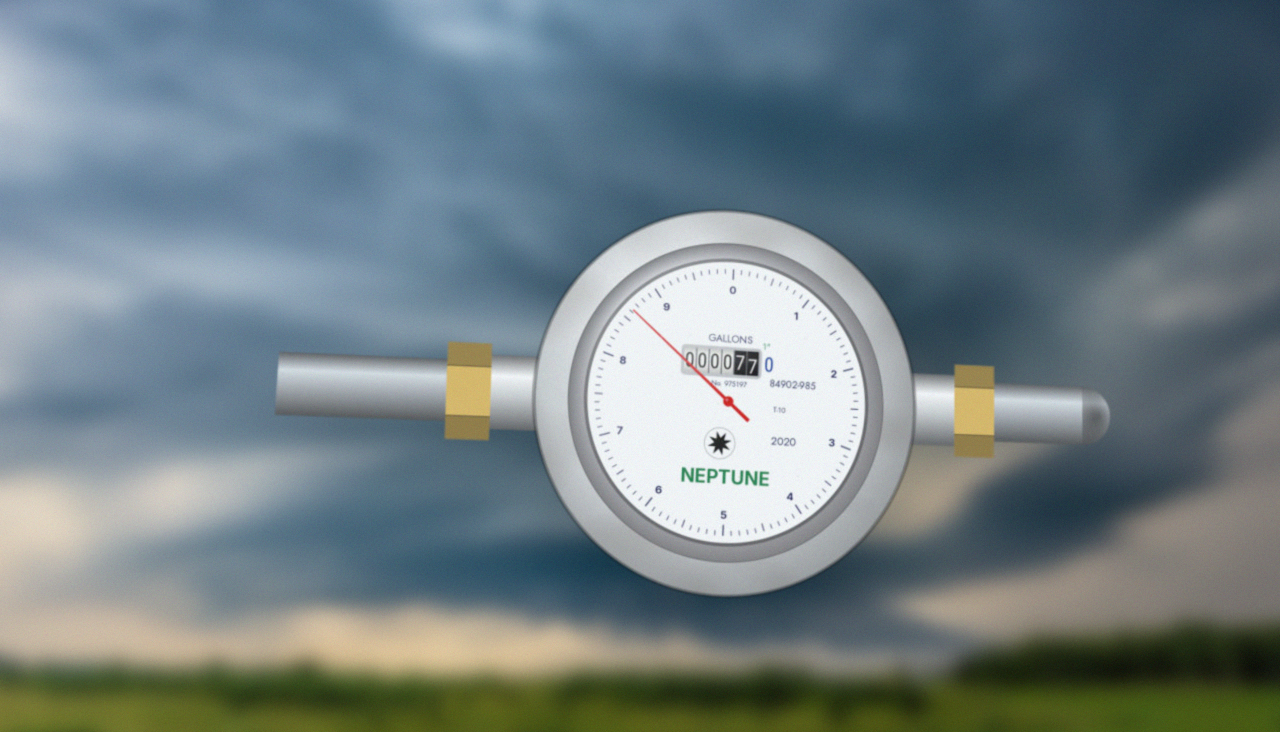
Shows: 768.6 gal
